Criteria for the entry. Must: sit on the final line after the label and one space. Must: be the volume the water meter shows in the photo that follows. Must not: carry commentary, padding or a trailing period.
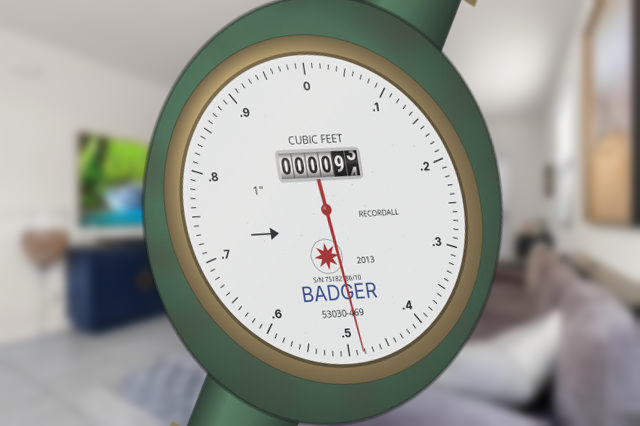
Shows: 93.48 ft³
